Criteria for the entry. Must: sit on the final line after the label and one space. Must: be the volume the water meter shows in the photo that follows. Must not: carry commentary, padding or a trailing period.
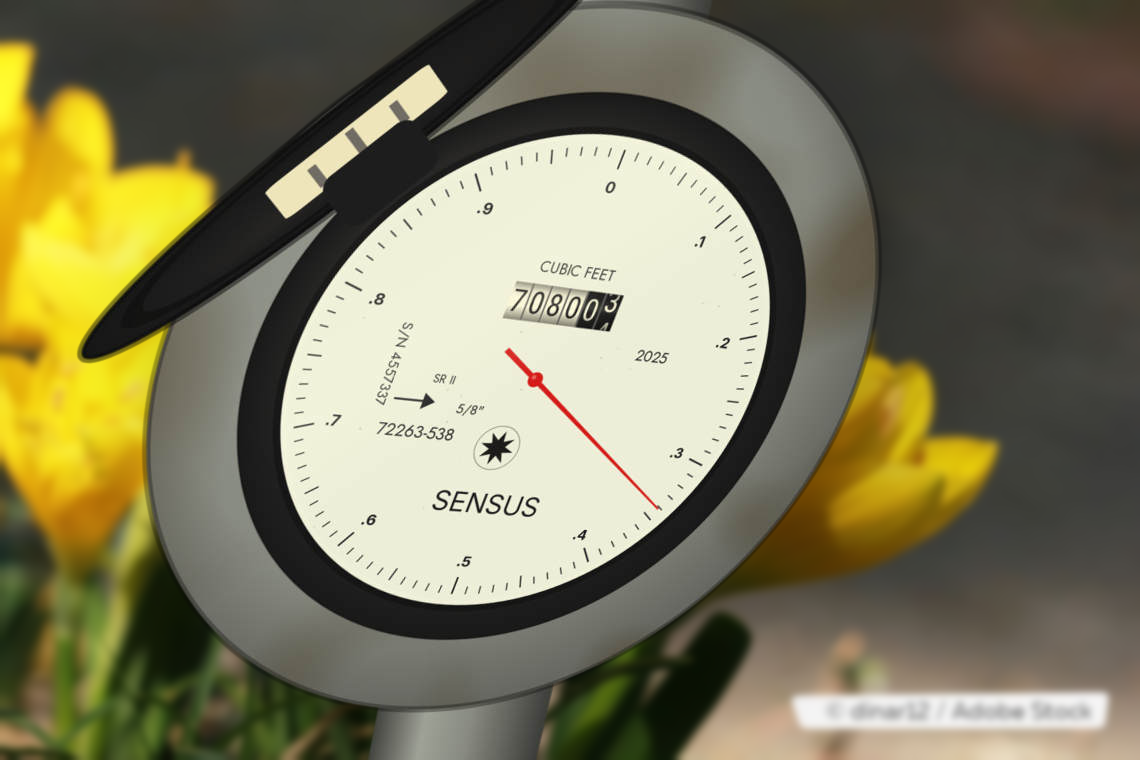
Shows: 708003.34 ft³
